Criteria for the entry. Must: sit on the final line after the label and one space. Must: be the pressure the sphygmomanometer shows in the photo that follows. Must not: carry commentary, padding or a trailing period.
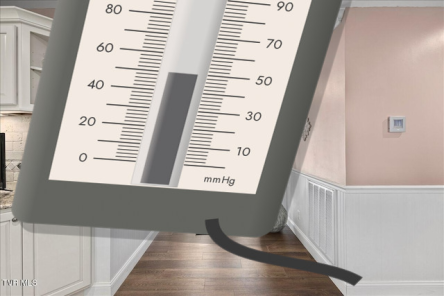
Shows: 50 mmHg
